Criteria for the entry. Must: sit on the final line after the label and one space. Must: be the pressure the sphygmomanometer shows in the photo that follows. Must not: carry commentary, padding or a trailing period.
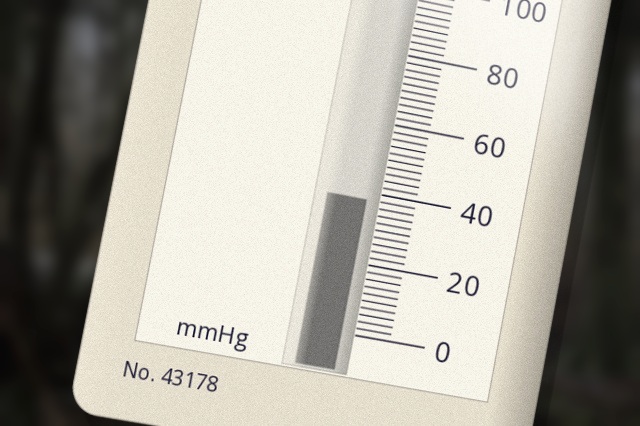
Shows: 38 mmHg
